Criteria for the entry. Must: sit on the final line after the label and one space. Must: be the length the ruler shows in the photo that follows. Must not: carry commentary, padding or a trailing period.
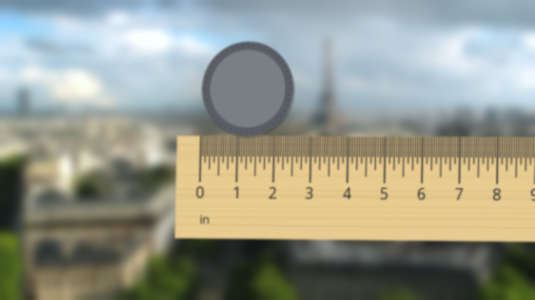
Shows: 2.5 in
